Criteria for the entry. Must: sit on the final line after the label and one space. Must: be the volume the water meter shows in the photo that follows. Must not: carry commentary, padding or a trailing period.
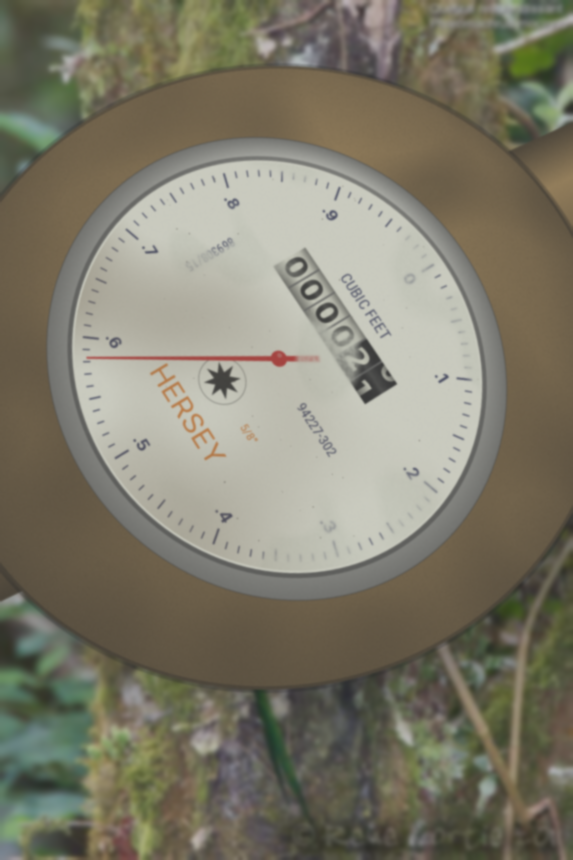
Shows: 20.58 ft³
